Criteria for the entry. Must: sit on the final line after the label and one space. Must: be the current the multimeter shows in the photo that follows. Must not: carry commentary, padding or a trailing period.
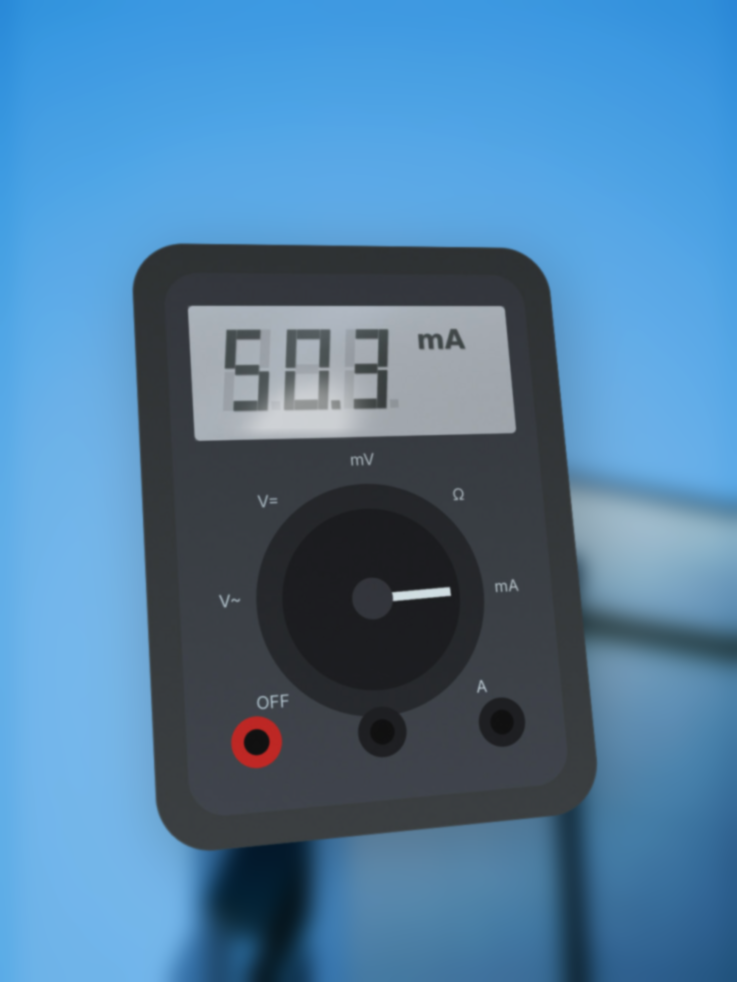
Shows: 50.3 mA
